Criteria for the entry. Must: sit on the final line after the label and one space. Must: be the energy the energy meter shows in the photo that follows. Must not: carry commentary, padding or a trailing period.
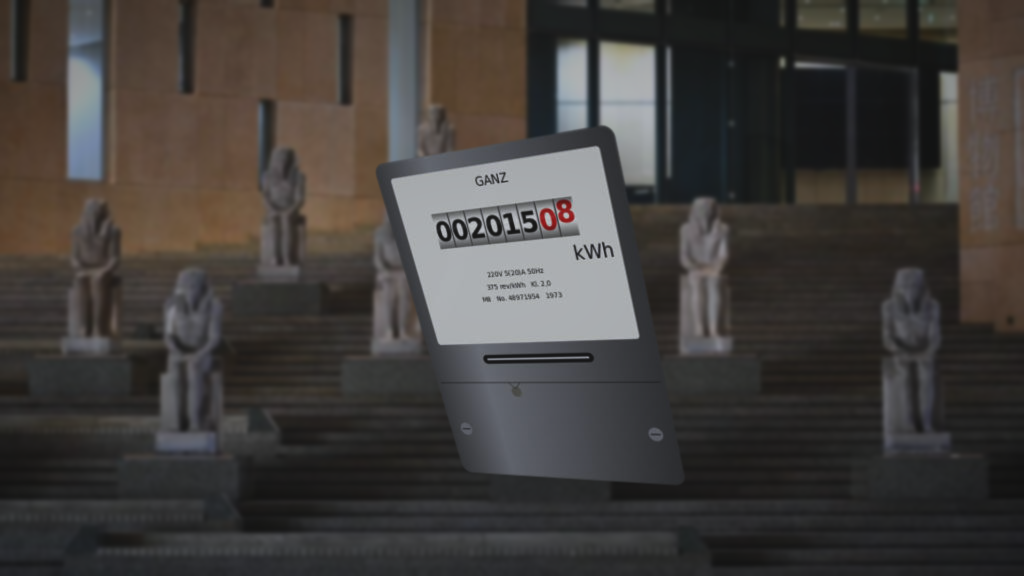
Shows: 2015.08 kWh
